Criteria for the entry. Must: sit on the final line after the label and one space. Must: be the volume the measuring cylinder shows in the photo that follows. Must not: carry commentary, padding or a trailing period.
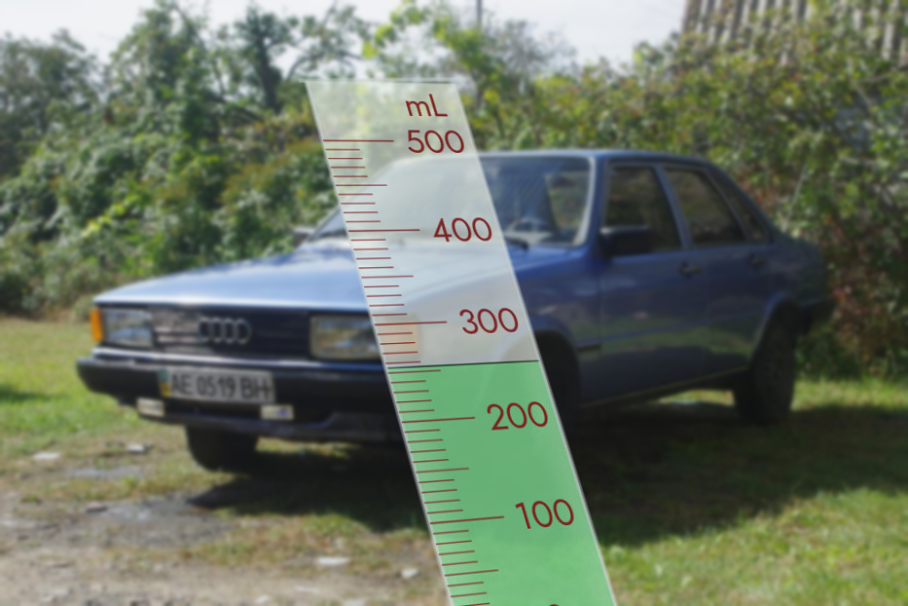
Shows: 255 mL
